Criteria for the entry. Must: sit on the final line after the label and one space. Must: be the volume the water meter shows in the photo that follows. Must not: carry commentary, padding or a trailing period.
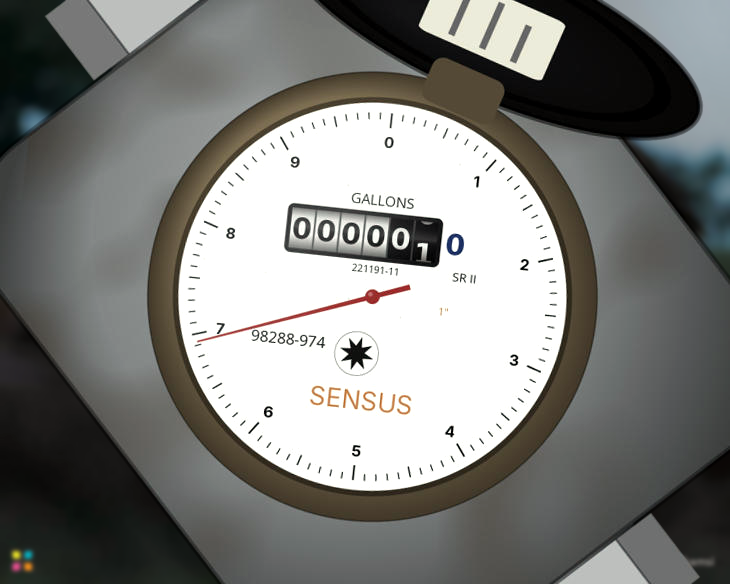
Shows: 6.9 gal
